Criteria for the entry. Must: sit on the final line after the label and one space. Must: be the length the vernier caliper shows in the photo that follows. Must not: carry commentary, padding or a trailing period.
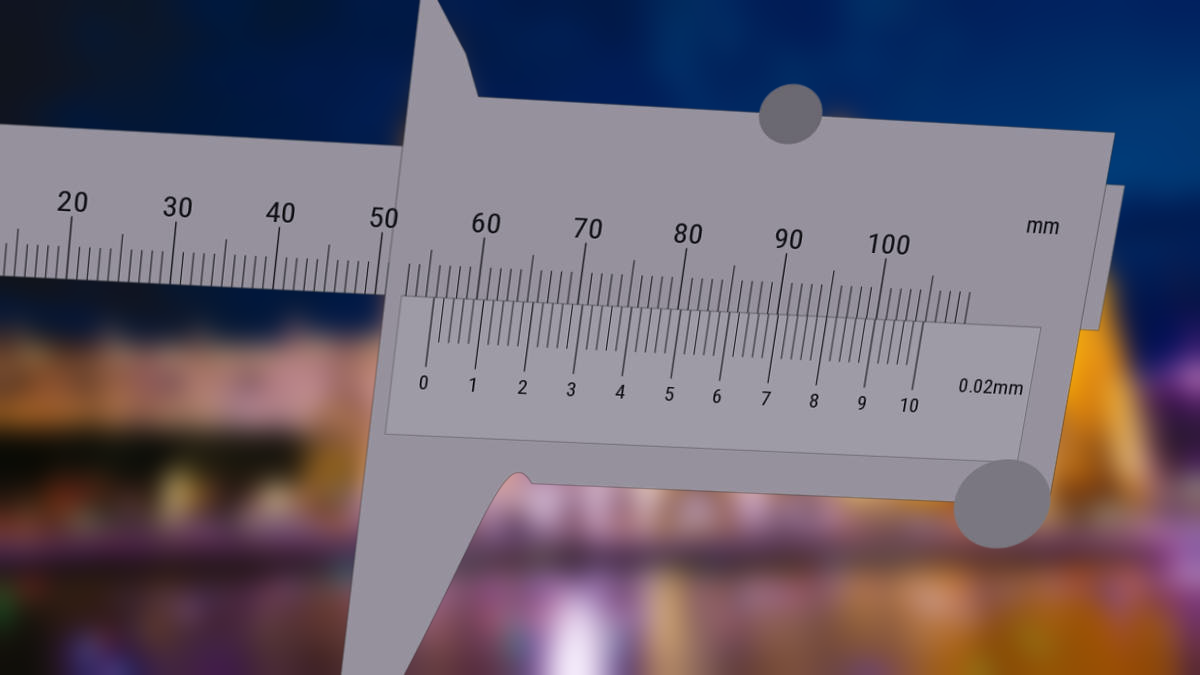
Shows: 55.8 mm
